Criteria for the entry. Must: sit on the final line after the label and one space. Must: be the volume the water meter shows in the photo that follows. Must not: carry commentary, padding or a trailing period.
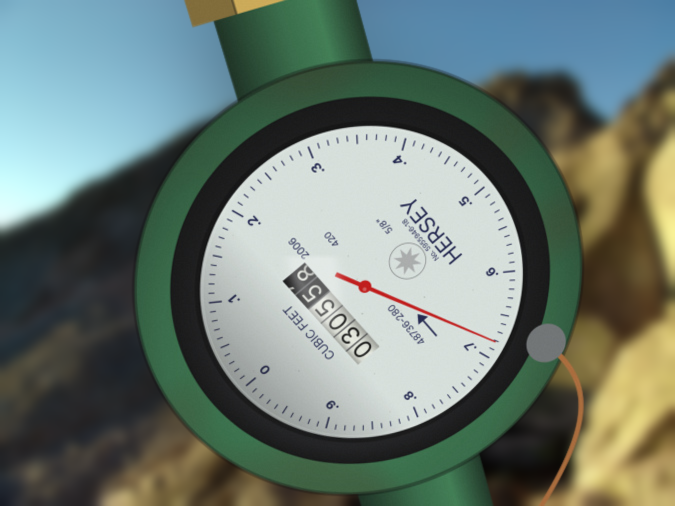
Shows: 30557.68 ft³
